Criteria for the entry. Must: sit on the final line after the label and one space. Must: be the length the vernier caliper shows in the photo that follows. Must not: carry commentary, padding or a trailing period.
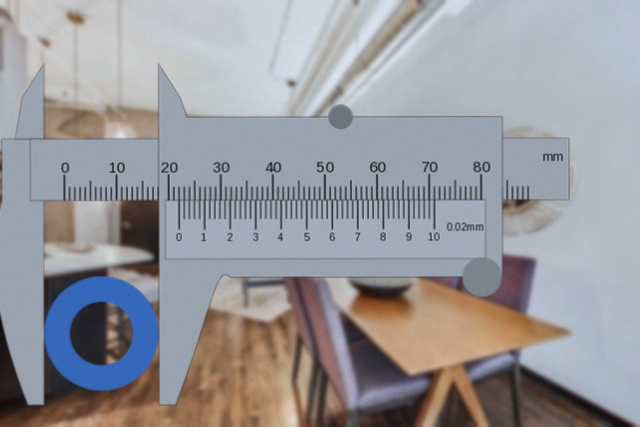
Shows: 22.0 mm
